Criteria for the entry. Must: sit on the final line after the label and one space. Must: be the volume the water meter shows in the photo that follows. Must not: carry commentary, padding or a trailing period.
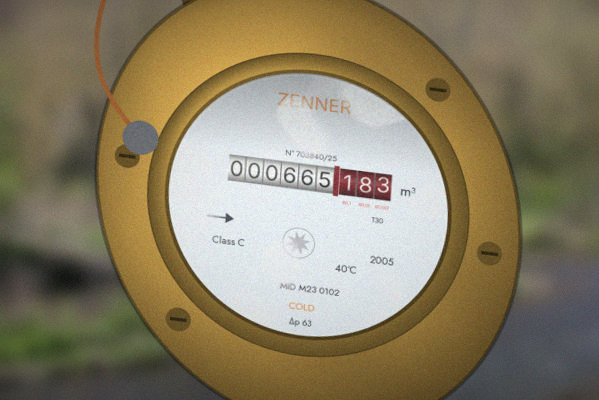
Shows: 665.183 m³
